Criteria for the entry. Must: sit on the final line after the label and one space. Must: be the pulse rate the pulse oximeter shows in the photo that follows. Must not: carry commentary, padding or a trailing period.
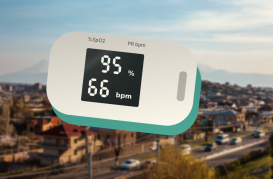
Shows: 66 bpm
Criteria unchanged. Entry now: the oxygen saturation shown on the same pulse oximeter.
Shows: 95 %
